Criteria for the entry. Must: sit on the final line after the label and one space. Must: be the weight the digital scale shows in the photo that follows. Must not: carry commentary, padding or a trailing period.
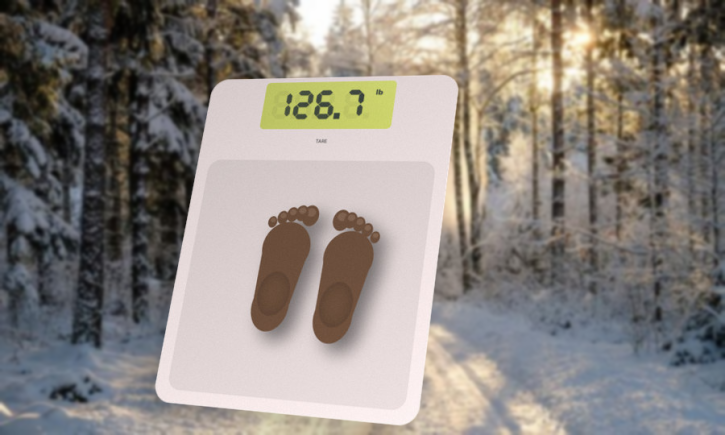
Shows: 126.7 lb
